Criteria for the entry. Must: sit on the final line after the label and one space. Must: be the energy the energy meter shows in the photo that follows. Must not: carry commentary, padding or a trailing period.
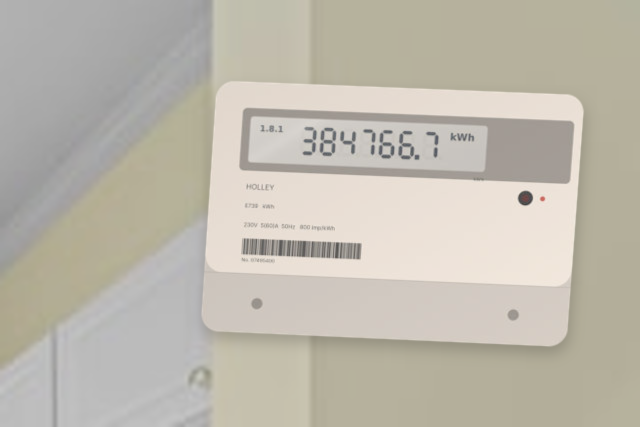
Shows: 384766.7 kWh
